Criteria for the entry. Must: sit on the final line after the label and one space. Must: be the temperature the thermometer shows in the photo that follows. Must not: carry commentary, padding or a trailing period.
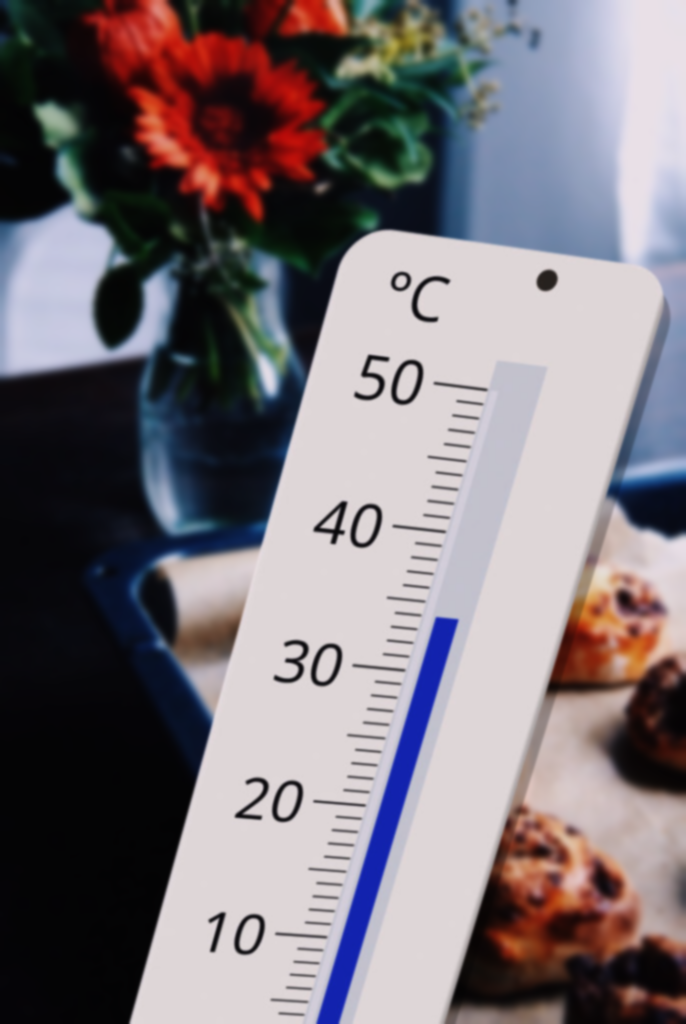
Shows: 34 °C
